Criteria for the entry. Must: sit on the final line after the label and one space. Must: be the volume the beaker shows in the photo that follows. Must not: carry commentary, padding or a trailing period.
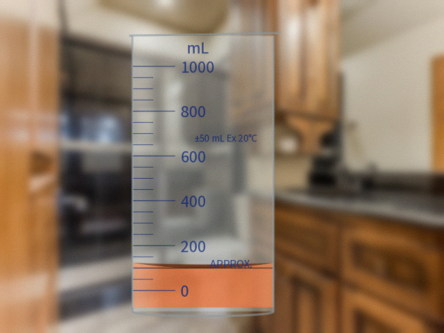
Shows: 100 mL
